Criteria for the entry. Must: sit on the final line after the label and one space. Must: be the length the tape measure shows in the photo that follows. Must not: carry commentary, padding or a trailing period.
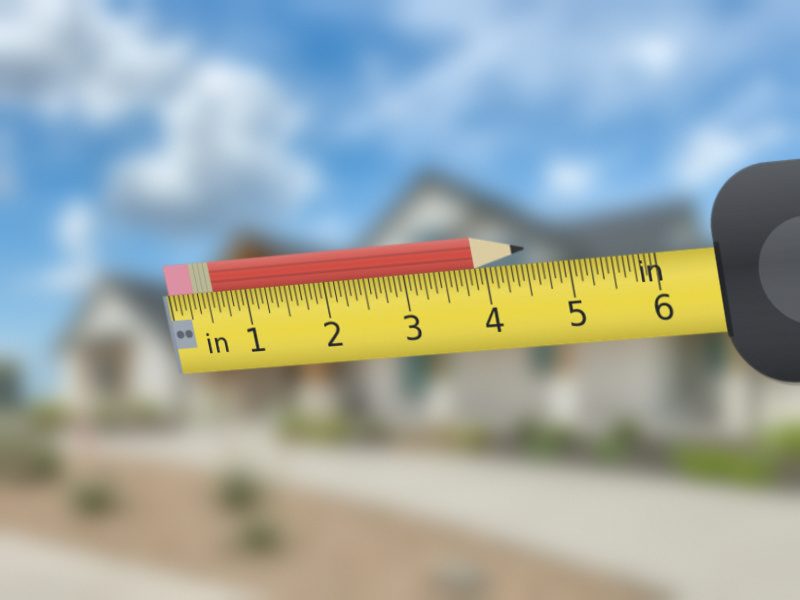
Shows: 4.5 in
